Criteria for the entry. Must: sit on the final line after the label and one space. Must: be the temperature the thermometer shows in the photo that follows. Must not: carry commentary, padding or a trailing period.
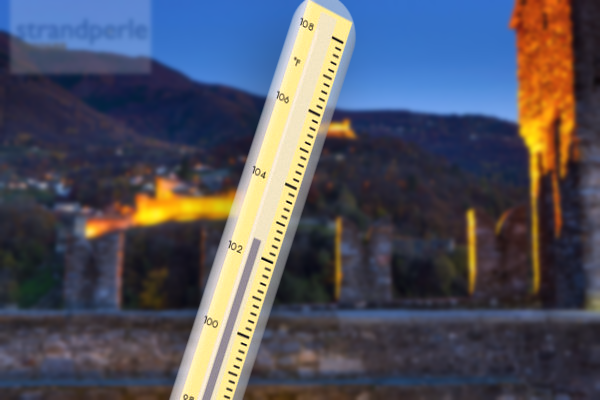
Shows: 102.4 °F
